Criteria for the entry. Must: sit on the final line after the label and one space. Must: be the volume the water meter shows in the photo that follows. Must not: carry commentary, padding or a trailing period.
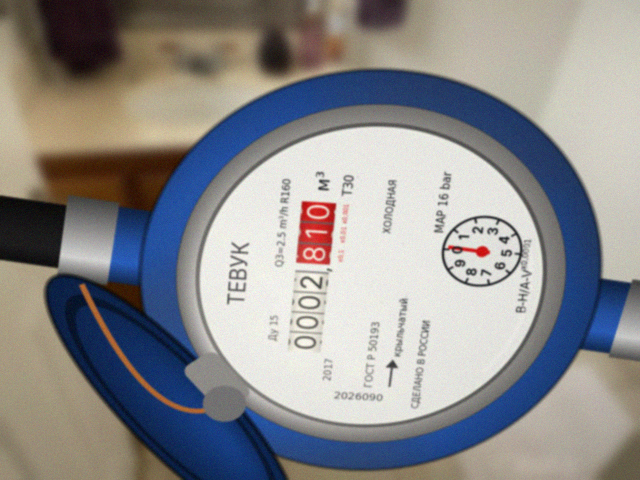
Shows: 2.8100 m³
